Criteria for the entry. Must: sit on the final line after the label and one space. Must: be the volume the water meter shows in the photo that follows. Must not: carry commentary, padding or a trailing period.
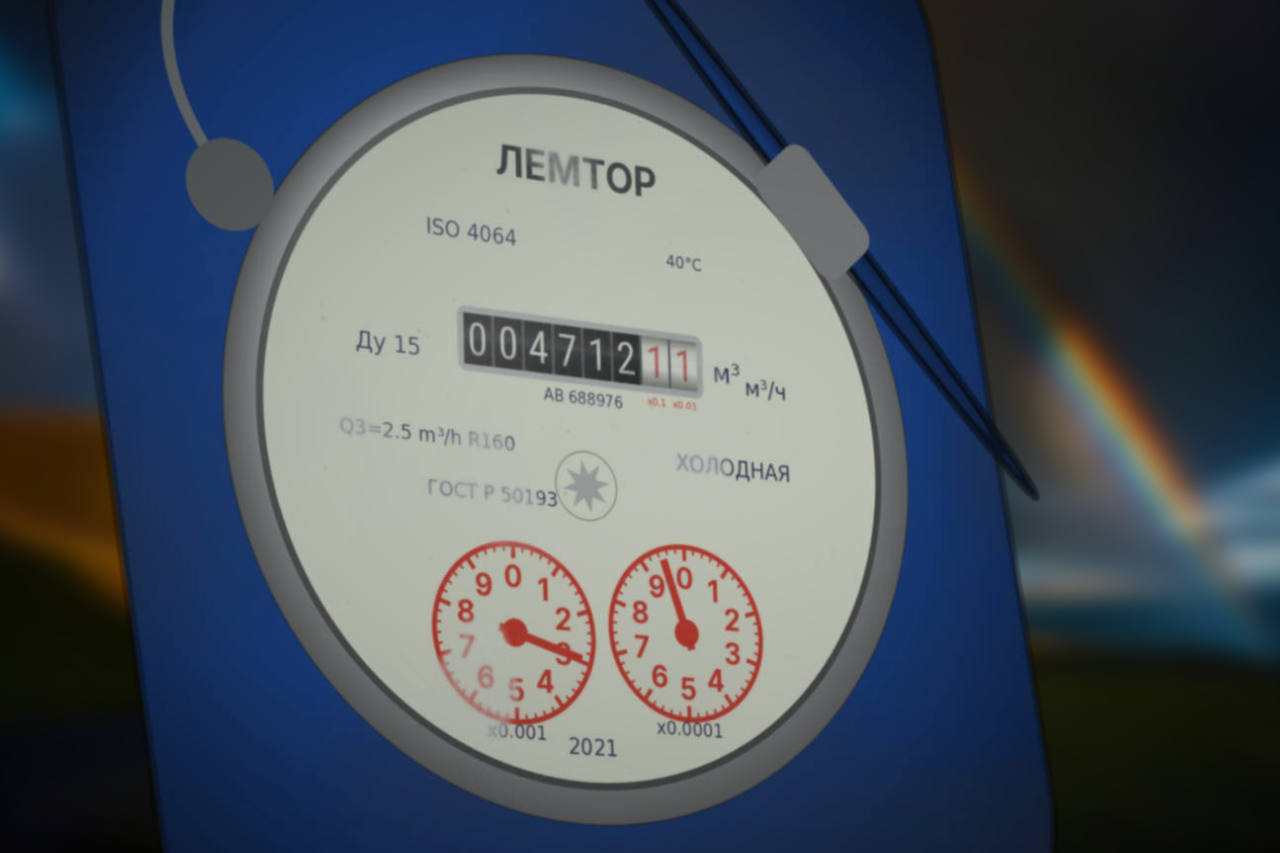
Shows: 4712.1129 m³
